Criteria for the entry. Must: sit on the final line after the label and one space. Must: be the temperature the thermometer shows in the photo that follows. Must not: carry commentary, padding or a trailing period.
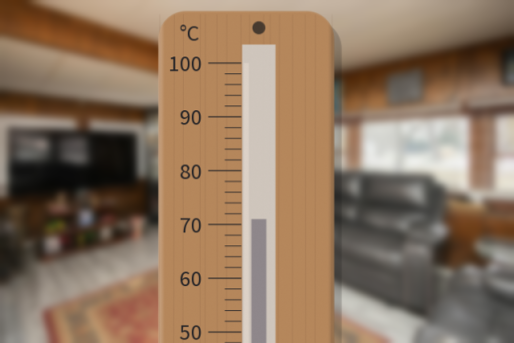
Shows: 71 °C
